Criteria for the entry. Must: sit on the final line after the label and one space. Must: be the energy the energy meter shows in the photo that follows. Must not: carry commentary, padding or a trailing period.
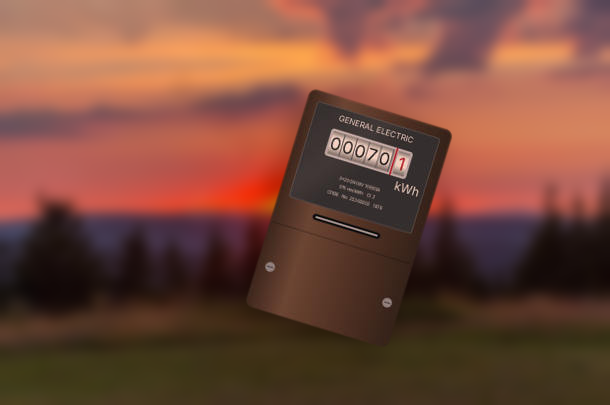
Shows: 70.1 kWh
